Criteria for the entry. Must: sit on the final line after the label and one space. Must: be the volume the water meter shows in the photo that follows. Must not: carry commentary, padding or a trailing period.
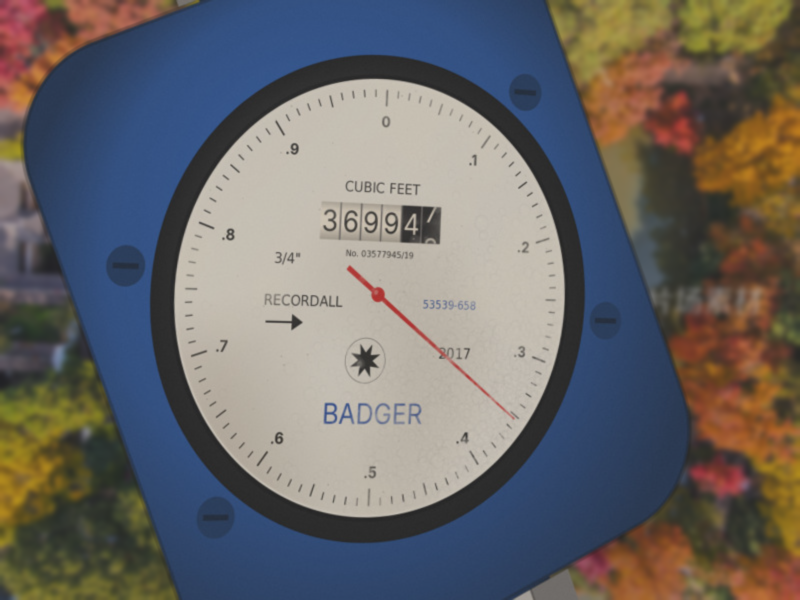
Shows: 369947.35 ft³
